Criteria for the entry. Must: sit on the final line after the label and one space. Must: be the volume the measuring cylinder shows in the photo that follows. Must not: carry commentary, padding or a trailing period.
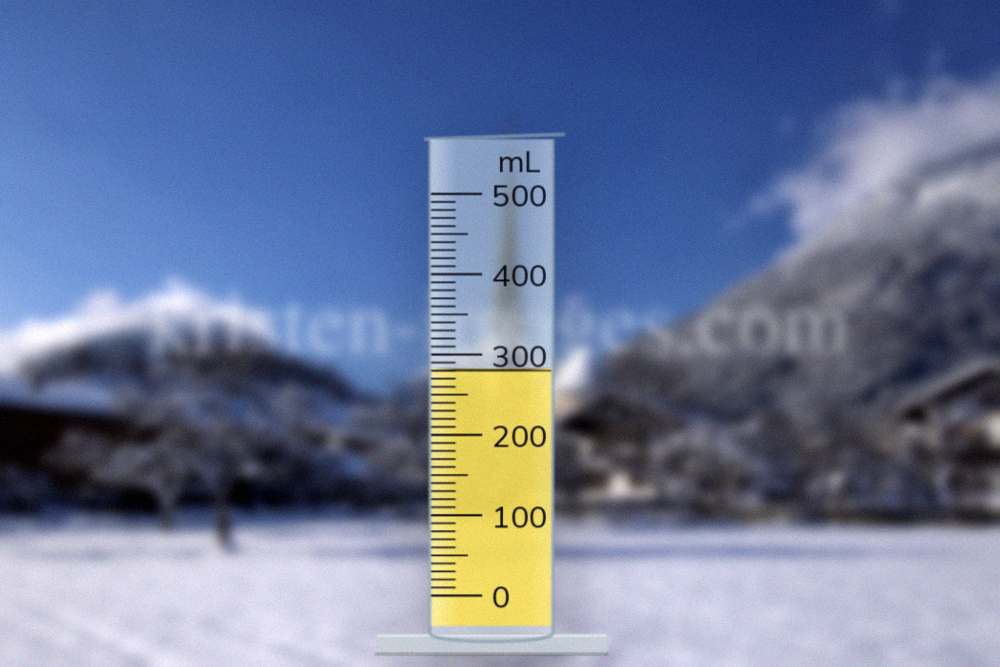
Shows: 280 mL
